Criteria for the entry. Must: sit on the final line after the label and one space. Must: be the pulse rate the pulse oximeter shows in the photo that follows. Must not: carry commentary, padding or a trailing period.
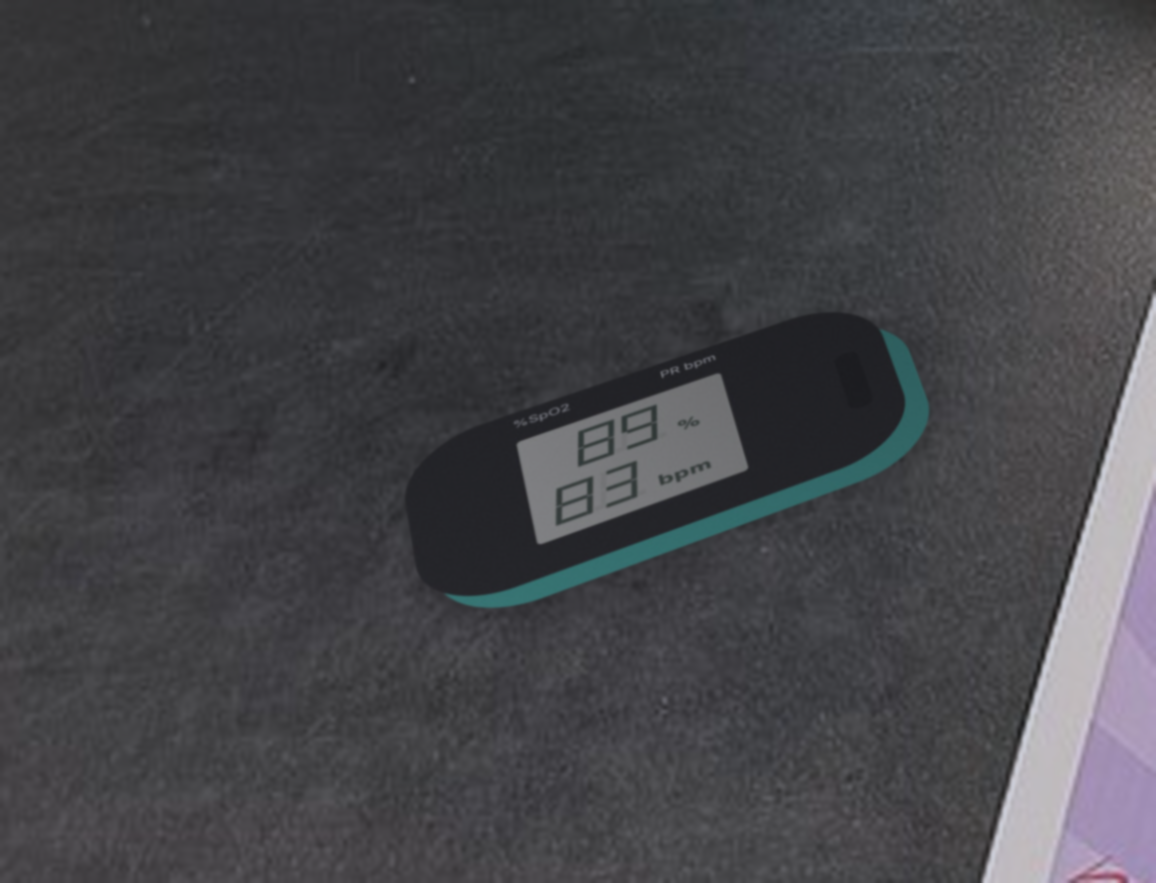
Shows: 83 bpm
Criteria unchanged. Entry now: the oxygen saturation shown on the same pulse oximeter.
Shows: 89 %
